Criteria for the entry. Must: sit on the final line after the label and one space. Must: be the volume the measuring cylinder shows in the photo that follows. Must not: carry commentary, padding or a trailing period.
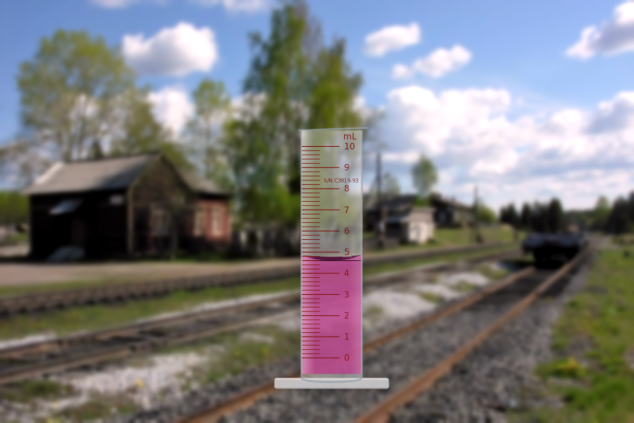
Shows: 4.6 mL
